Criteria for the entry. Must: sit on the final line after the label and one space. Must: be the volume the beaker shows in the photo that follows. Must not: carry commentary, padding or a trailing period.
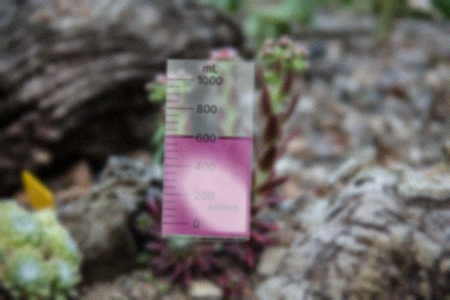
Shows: 600 mL
